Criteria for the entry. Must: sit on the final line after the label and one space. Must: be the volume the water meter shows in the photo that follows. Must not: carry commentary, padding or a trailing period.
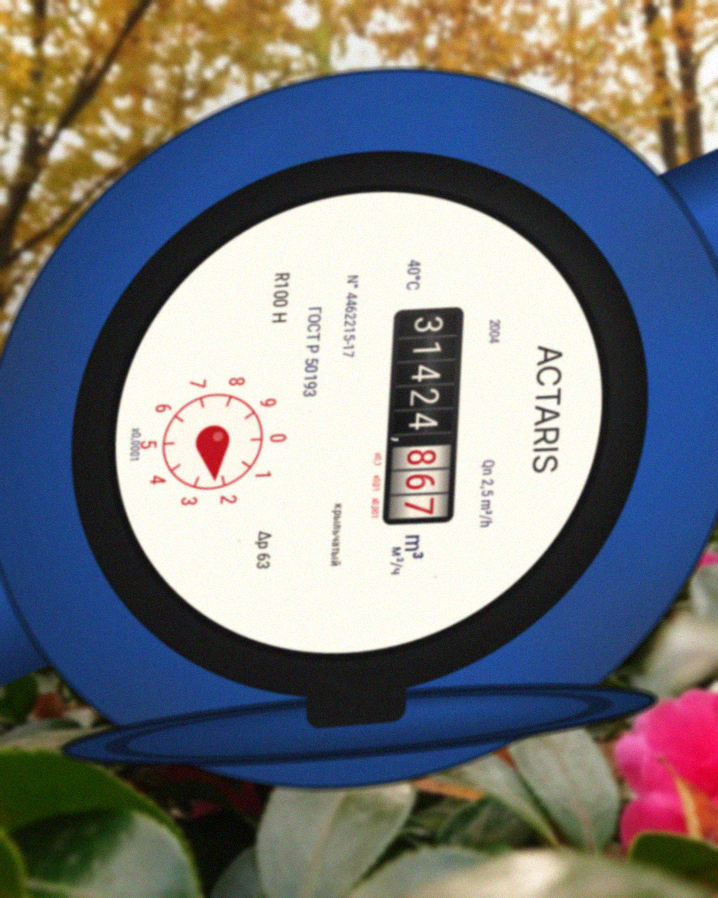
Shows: 31424.8672 m³
